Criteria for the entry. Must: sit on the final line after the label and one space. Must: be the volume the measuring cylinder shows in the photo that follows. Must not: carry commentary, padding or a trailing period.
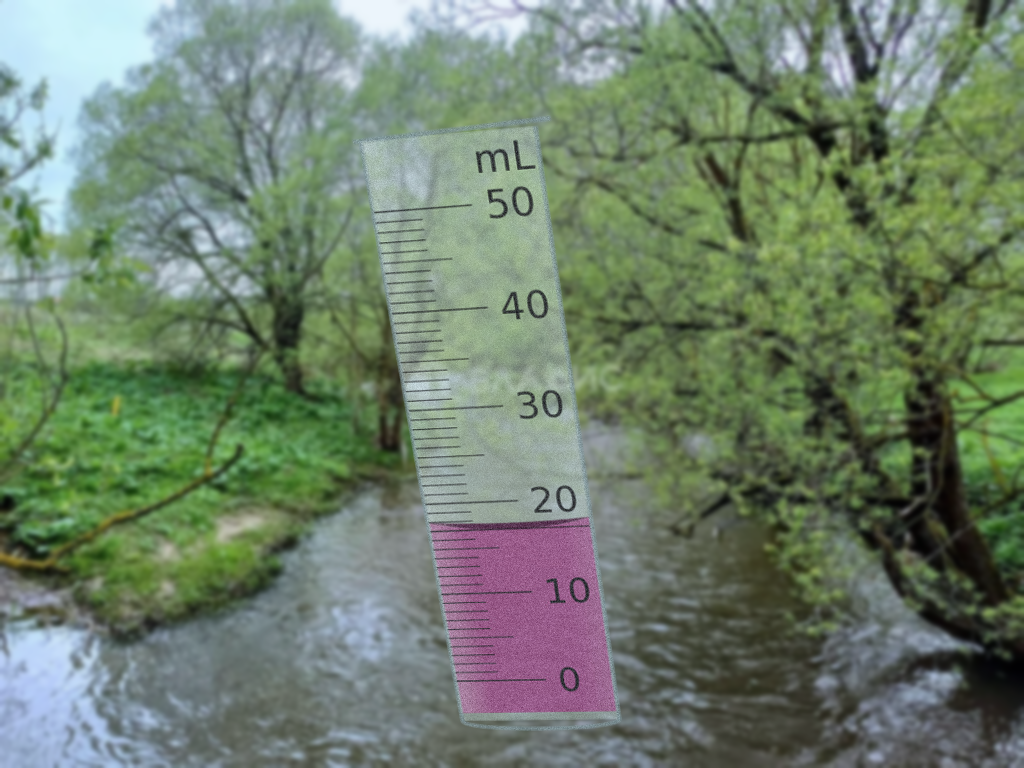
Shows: 17 mL
